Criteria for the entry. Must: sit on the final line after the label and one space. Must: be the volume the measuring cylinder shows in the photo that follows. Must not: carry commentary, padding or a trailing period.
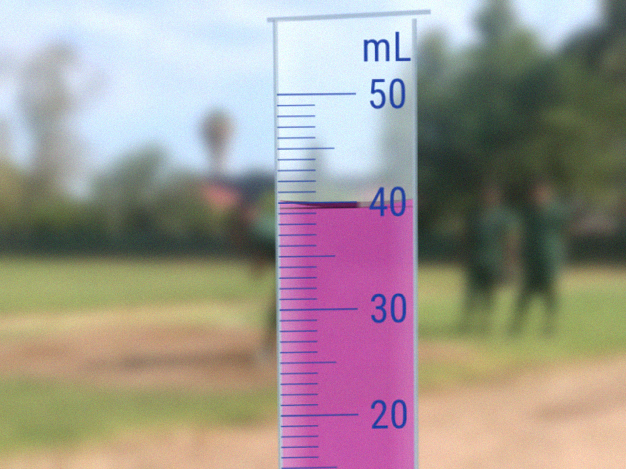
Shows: 39.5 mL
